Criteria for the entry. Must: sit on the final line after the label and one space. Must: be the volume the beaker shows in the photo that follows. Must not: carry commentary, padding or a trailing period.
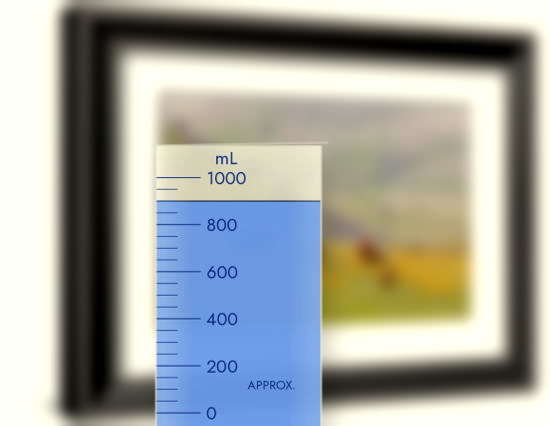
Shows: 900 mL
